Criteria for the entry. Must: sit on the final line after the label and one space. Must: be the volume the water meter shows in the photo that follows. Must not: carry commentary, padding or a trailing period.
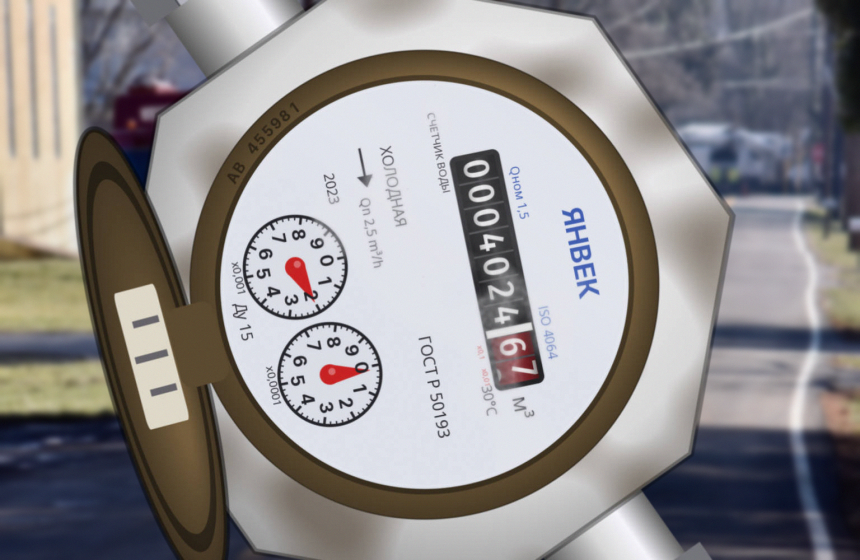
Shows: 4024.6720 m³
